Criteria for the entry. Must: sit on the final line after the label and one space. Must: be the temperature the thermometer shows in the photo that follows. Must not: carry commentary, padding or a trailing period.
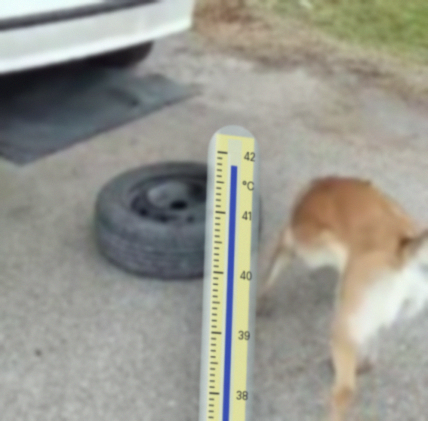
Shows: 41.8 °C
